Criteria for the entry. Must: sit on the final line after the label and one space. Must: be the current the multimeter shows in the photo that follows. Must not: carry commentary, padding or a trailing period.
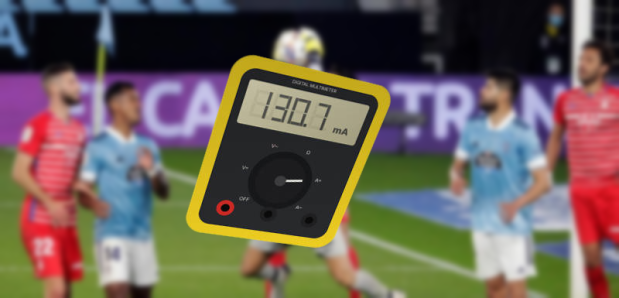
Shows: 130.7 mA
